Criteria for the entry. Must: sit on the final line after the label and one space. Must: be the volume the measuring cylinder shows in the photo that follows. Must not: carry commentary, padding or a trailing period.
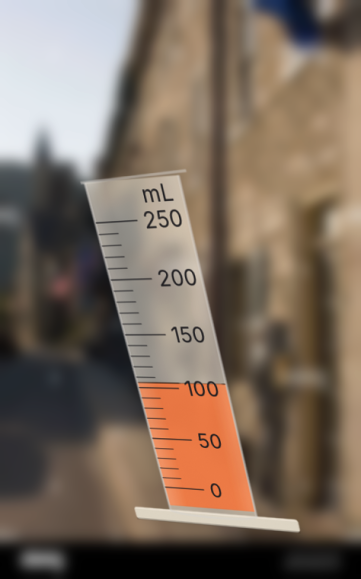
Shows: 105 mL
